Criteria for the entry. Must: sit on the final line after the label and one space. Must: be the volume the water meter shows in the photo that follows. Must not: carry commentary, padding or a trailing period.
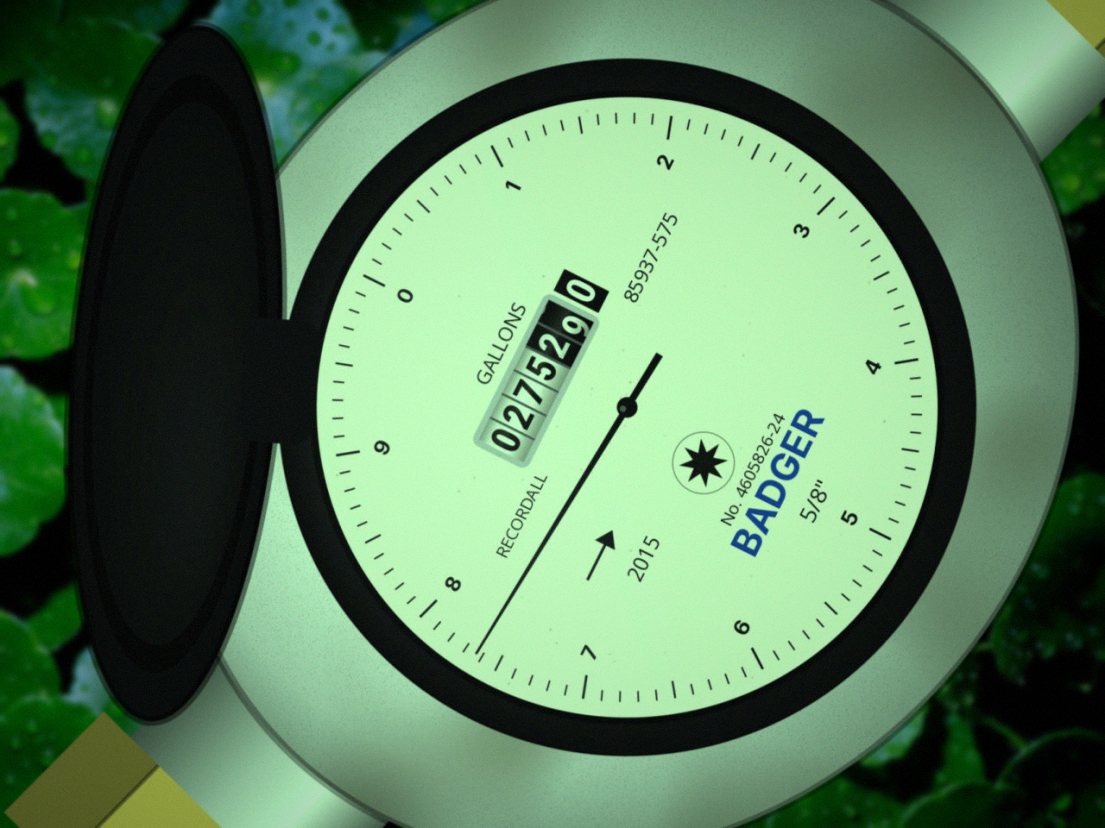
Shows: 275287.6 gal
